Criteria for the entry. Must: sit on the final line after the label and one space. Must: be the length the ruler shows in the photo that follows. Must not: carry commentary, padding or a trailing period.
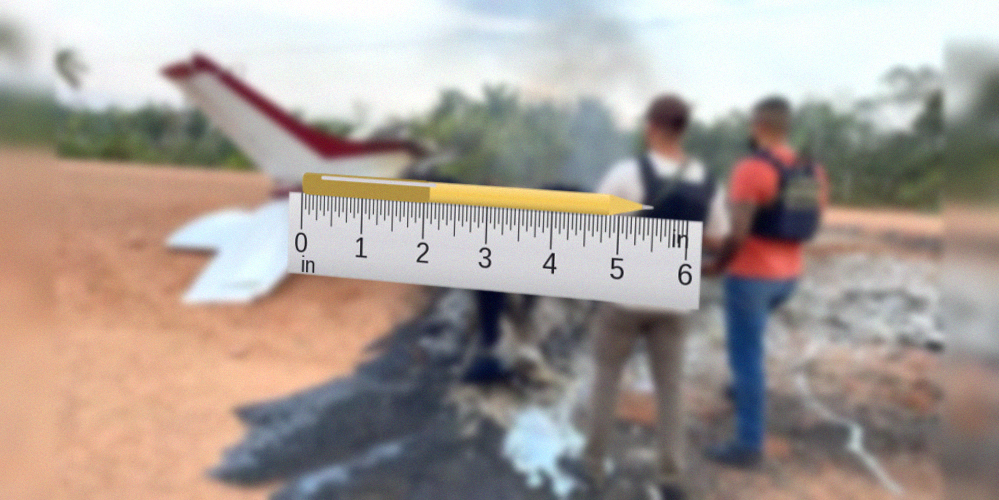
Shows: 5.5 in
